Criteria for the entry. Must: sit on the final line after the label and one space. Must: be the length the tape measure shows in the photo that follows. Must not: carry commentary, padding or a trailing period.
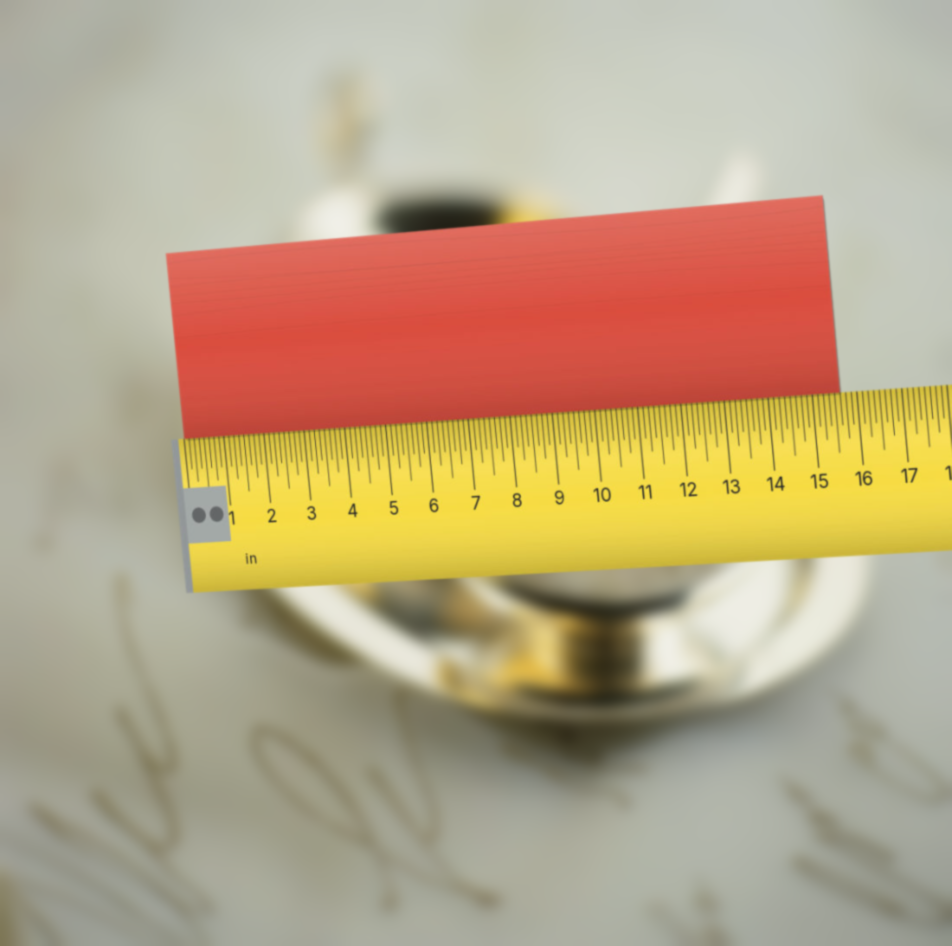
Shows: 15.625 in
